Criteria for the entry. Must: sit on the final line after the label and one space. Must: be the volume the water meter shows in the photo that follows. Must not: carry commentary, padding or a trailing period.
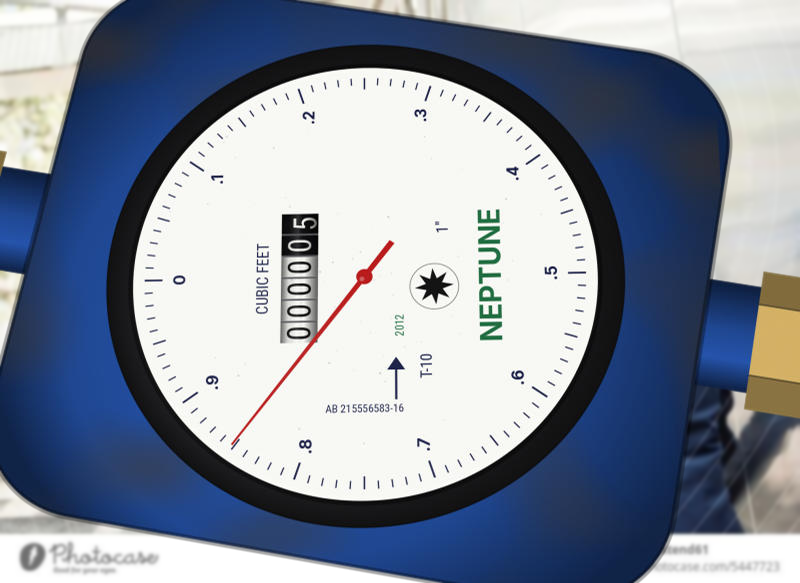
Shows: 4.85 ft³
